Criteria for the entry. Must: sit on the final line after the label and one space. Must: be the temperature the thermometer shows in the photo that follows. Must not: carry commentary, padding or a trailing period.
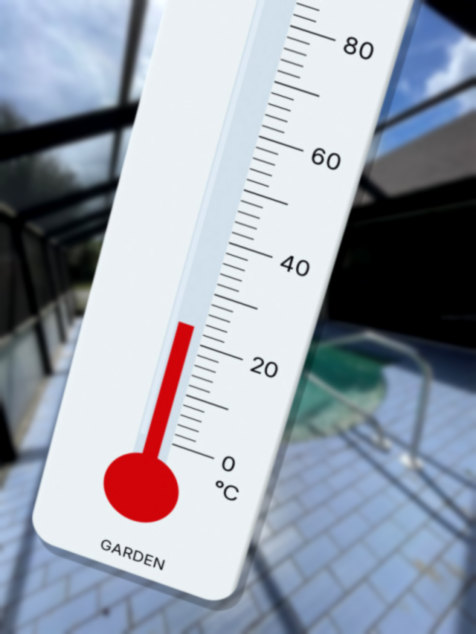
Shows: 23 °C
